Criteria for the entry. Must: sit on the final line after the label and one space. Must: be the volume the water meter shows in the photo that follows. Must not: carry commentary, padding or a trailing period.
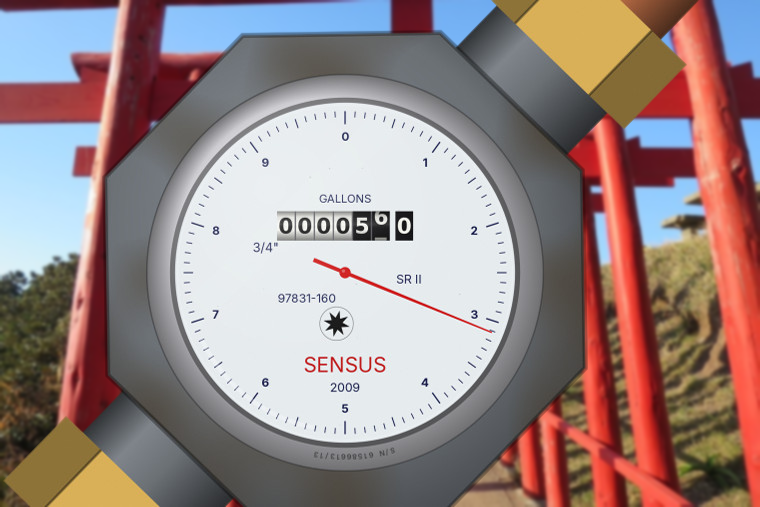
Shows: 563.1 gal
